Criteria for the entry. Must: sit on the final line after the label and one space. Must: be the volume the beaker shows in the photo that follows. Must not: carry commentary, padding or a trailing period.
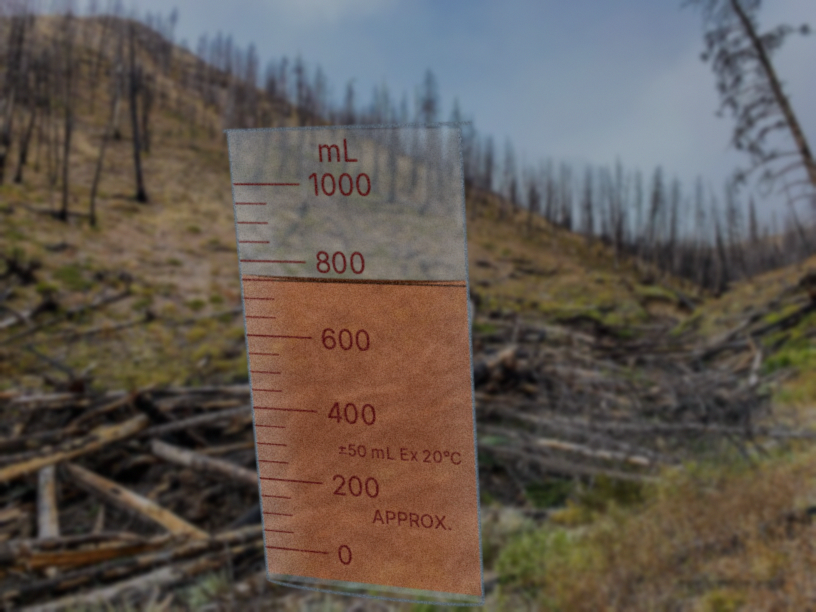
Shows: 750 mL
